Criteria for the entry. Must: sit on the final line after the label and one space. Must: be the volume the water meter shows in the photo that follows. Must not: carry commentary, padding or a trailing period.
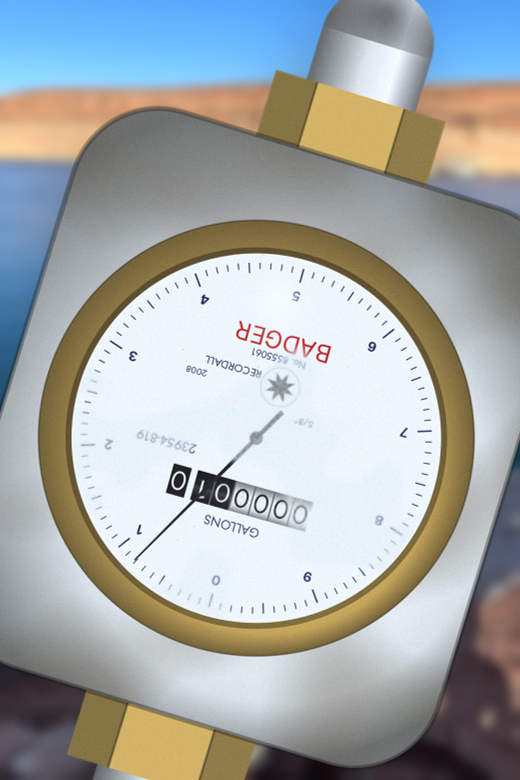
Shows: 10.8 gal
